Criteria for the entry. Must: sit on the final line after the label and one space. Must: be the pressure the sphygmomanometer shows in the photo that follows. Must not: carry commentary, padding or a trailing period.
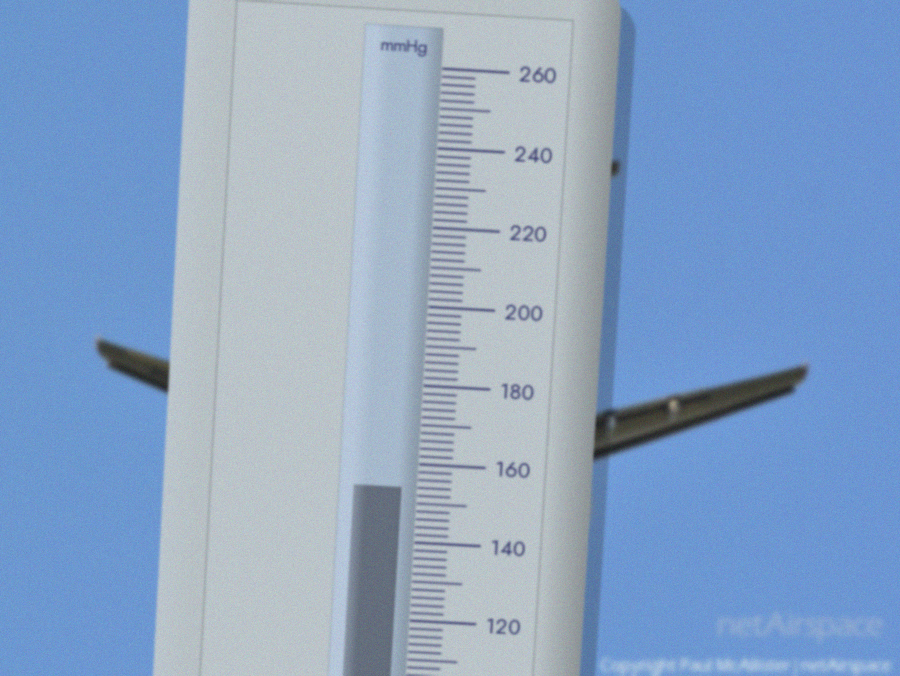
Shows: 154 mmHg
